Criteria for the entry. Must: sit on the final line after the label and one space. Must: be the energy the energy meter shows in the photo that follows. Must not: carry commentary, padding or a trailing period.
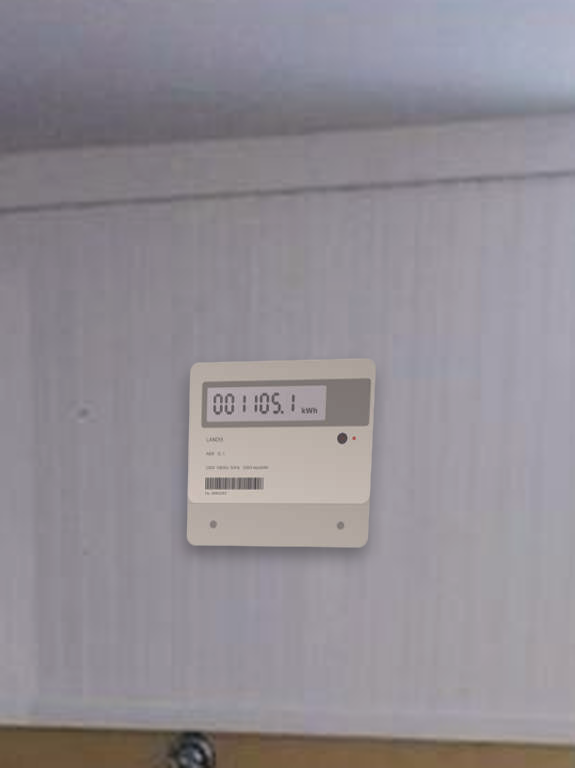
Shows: 1105.1 kWh
